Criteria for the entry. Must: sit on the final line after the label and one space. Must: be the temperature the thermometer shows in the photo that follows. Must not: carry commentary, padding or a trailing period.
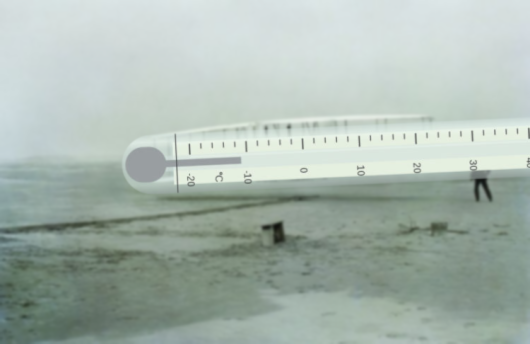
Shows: -11 °C
